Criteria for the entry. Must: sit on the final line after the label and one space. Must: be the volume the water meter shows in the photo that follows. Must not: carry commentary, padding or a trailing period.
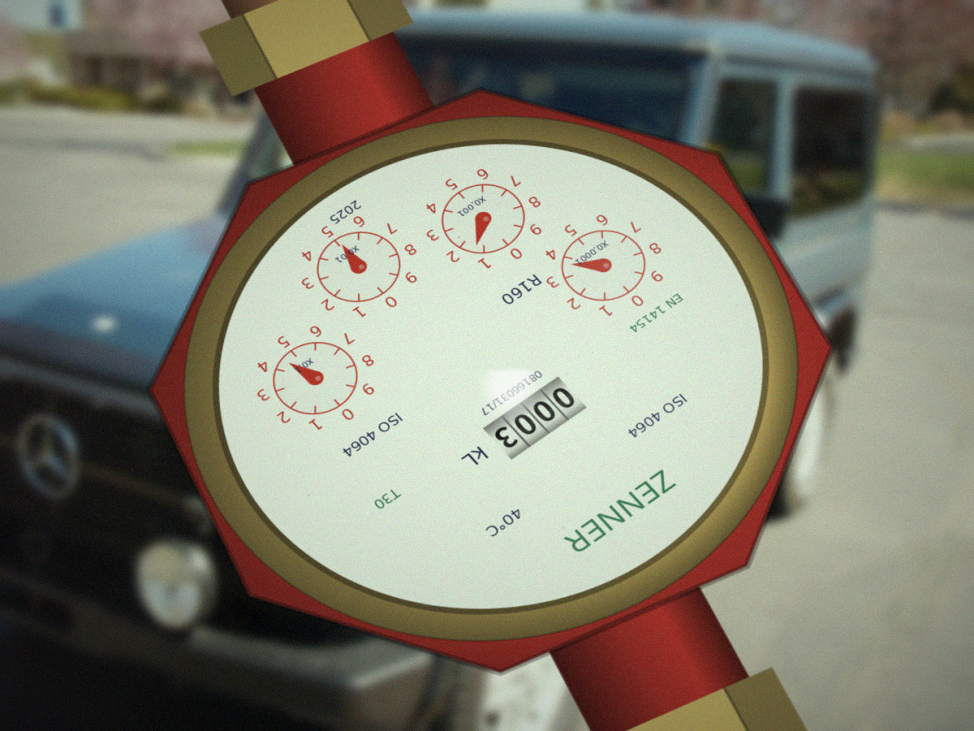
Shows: 3.4513 kL
